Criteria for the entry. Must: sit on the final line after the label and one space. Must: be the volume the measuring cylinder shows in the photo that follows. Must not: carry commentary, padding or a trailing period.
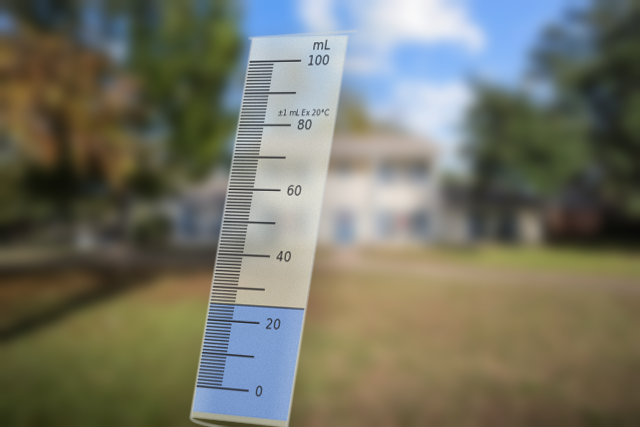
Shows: 25 mL
